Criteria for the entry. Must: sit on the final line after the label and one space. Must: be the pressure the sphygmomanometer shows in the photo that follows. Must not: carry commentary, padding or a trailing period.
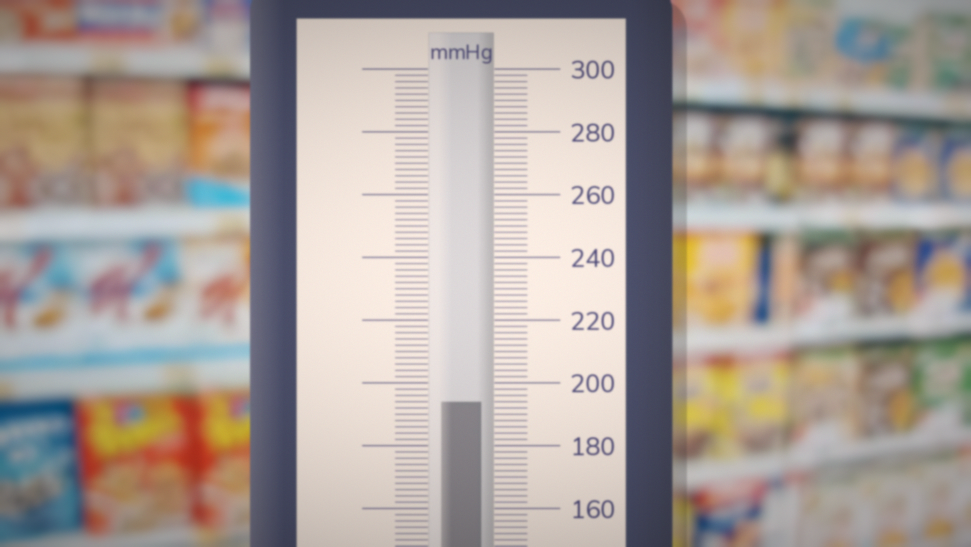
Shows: 194 mmHg
